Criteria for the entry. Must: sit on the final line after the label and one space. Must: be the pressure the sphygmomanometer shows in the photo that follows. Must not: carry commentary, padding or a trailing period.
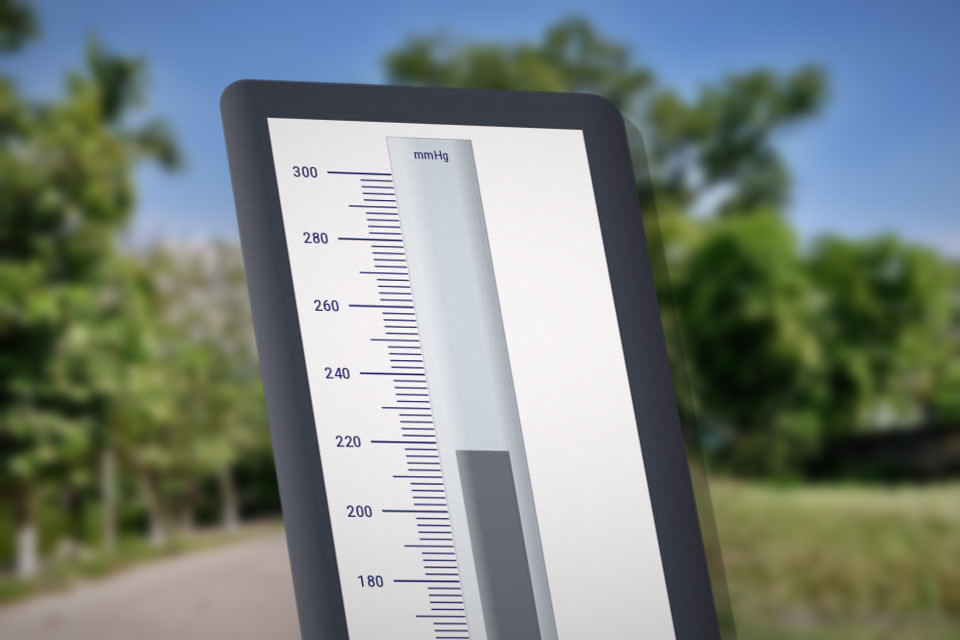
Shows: 218 mmHg
